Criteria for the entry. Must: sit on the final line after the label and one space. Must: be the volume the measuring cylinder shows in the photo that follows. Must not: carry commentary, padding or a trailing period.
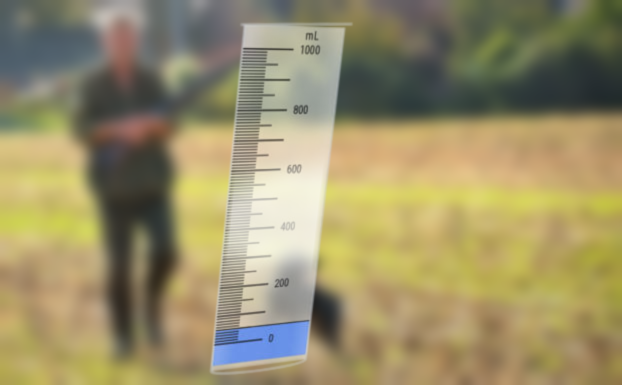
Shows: 50 mL
